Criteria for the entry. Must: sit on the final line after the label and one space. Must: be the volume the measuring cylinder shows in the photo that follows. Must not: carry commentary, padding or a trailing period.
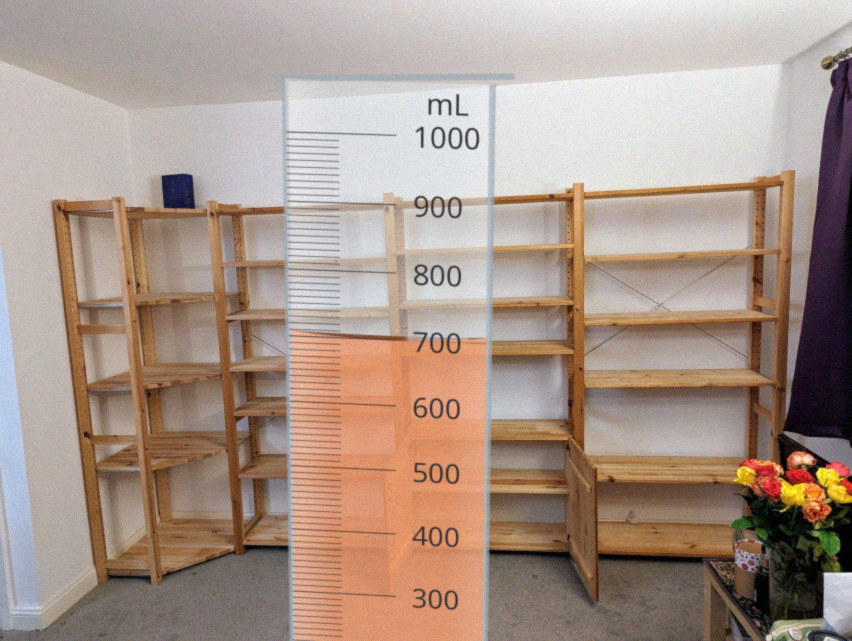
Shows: 700 mL
